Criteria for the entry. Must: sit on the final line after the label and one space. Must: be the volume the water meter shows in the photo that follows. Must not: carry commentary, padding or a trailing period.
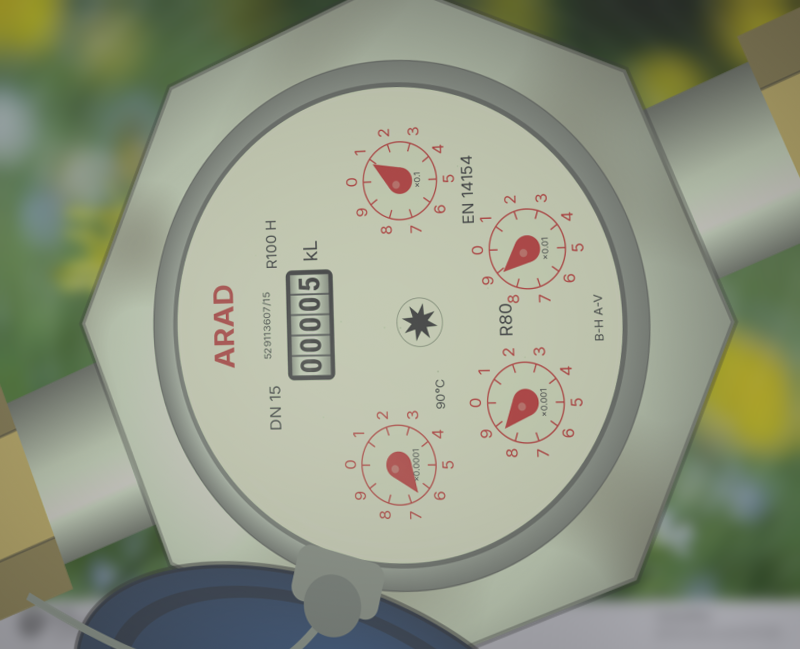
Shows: 5.0886 kL
